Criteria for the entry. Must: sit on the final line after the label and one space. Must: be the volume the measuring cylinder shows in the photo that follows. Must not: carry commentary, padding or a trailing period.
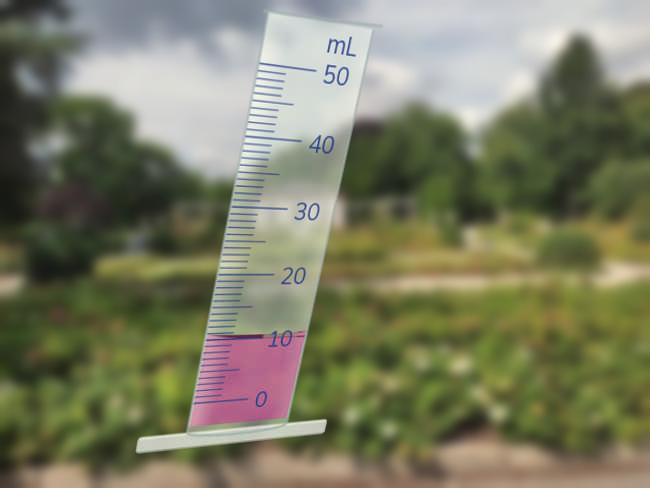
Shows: 10 mL
